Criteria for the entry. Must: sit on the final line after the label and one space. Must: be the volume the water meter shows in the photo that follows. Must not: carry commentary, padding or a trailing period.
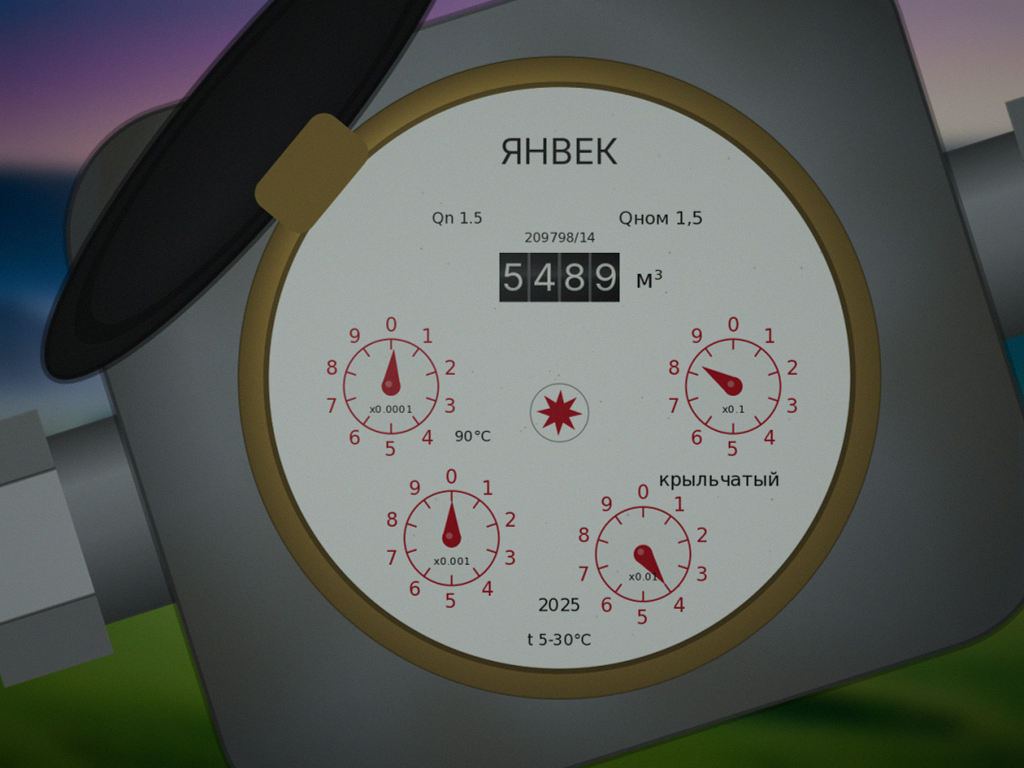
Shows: 5489.8400 m³
